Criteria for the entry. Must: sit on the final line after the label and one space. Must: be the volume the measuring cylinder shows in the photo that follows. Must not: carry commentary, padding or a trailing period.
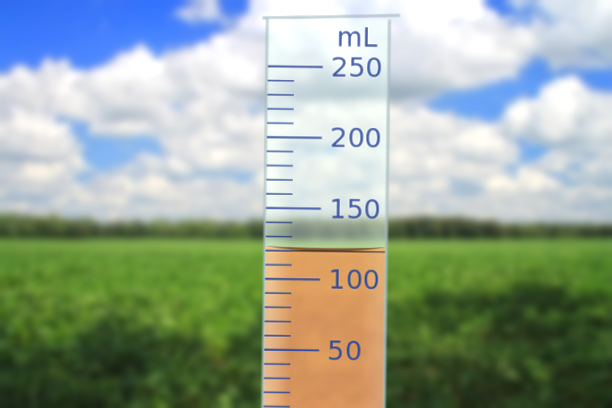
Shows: 120 mL
